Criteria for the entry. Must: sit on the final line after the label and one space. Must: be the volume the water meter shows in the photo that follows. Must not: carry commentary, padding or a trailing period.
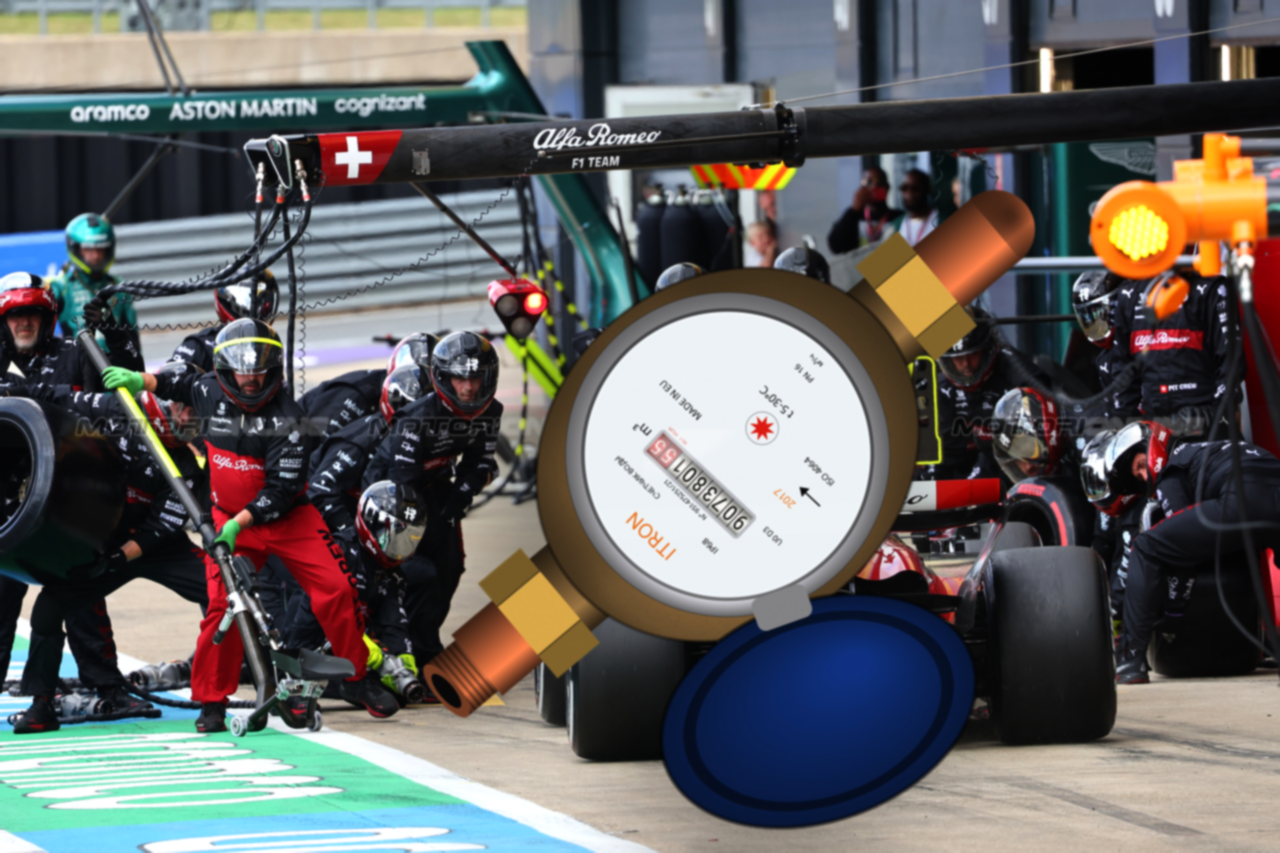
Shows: 9073801.55 m³
